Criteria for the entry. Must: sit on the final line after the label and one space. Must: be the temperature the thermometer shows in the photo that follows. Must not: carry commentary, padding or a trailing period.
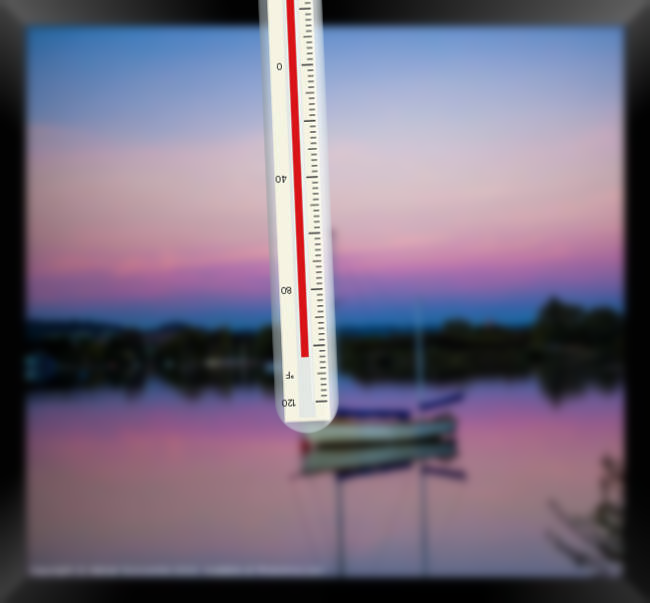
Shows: 104 °F
